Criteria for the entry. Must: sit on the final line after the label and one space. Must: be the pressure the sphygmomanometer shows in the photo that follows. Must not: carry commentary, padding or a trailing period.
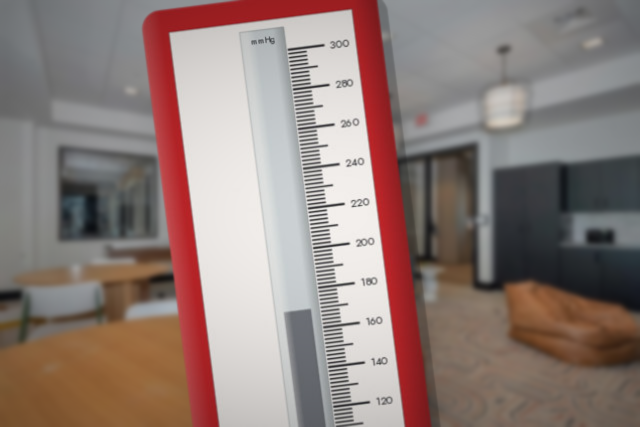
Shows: 170 mmHg
